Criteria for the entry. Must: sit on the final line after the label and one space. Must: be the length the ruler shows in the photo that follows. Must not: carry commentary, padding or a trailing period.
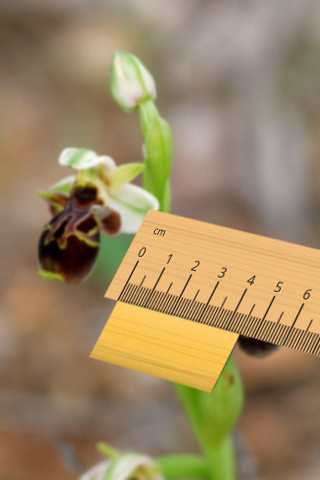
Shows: 4.5 cm
